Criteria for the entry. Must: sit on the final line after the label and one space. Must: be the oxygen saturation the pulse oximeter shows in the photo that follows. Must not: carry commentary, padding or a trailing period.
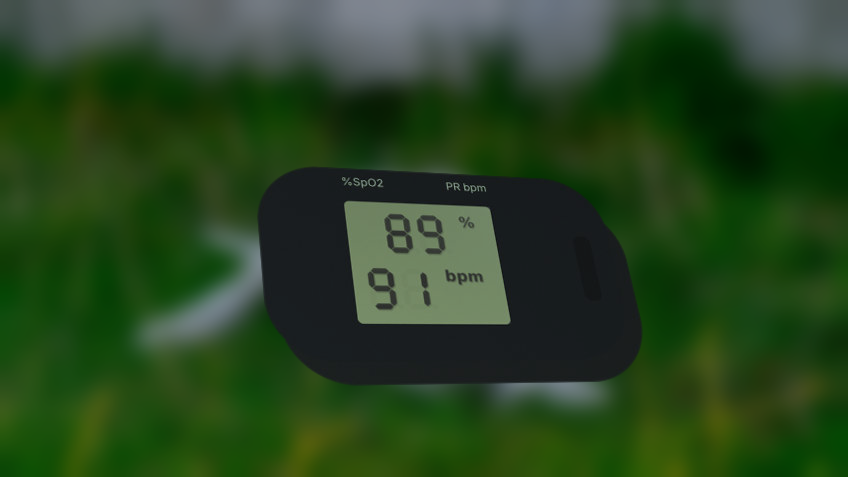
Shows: 89 %
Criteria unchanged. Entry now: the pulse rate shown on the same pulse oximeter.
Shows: 91 bpm
